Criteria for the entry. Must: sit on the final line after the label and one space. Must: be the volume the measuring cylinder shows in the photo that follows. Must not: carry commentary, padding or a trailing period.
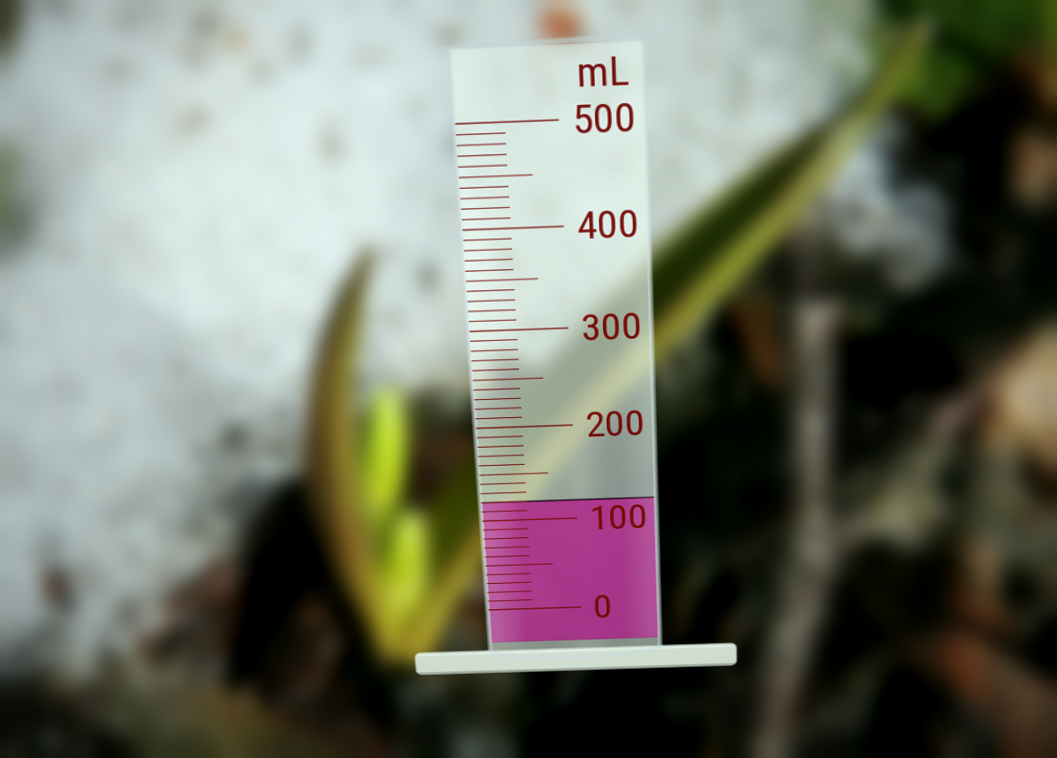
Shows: 120 mL
